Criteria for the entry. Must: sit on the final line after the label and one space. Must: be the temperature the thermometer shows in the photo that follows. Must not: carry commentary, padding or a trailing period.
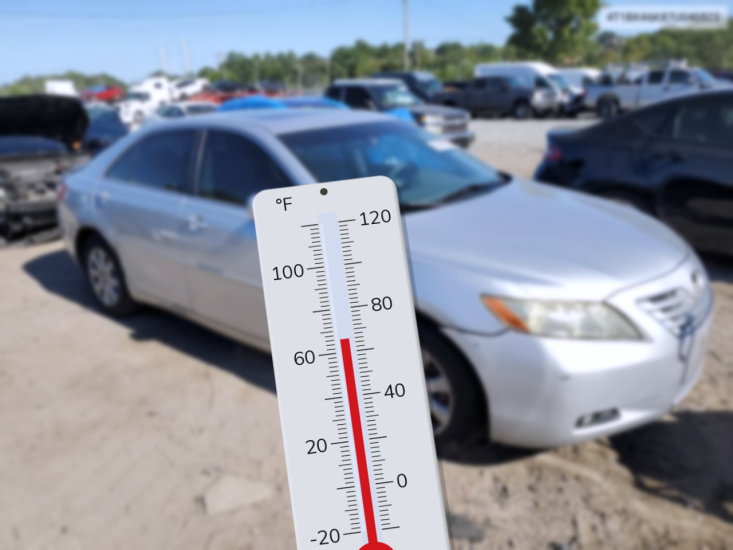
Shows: 66 °F
